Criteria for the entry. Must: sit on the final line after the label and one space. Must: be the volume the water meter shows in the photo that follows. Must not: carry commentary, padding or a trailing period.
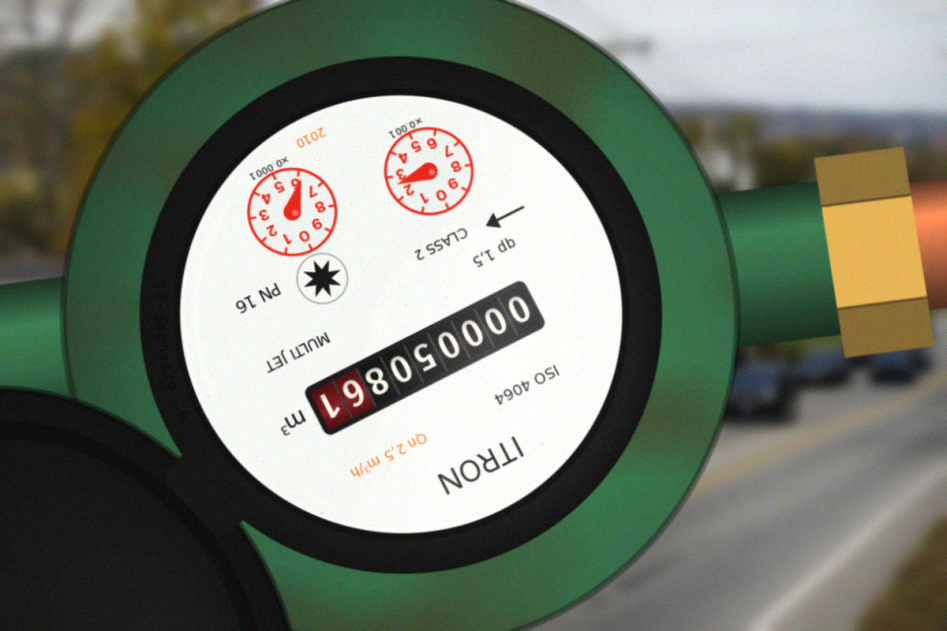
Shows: 508.6126 m³
